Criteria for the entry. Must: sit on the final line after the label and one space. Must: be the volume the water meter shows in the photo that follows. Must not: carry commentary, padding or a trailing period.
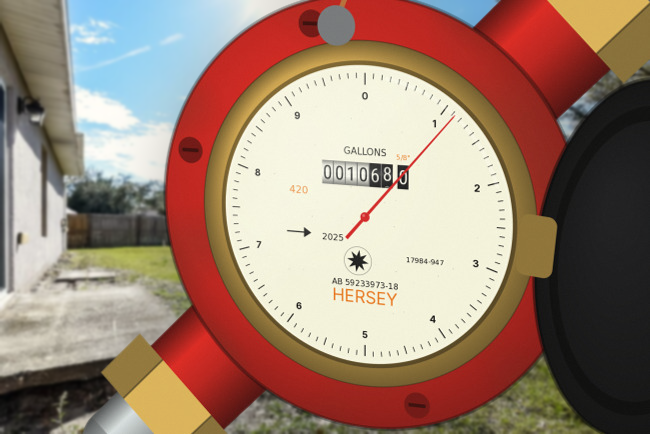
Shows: 10681.1 gal
